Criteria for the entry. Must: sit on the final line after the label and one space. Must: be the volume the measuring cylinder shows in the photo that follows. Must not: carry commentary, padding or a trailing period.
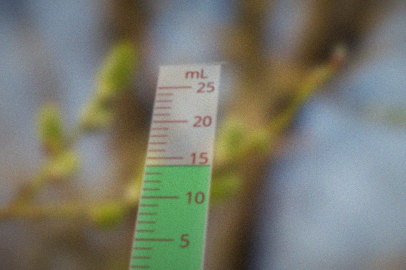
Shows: 14 mL
